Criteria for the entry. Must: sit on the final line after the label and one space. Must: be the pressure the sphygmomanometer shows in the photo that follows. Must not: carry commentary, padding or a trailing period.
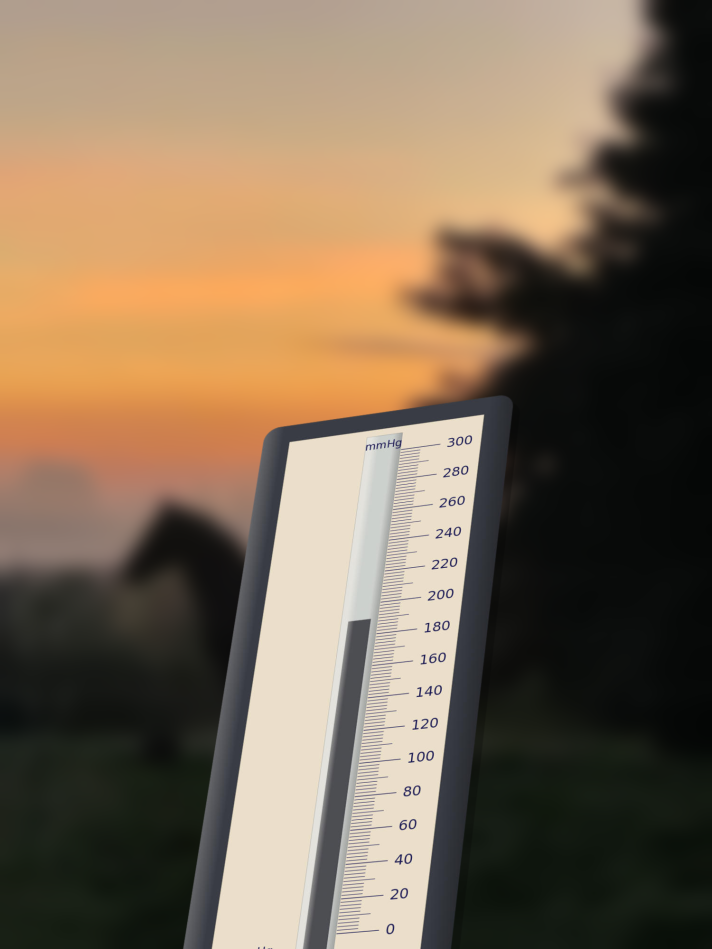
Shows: 190 mmHg
